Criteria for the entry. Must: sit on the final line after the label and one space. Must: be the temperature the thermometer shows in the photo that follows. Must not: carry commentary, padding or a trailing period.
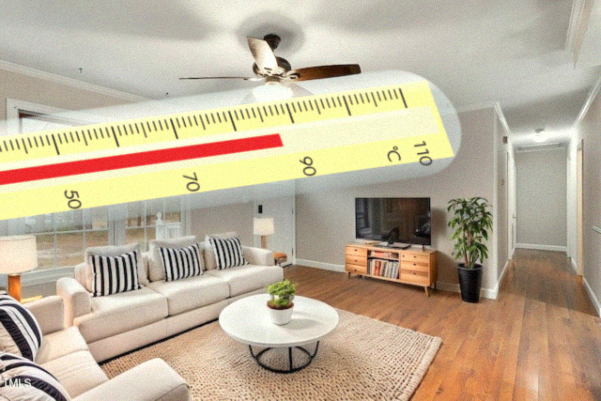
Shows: 87 °C
